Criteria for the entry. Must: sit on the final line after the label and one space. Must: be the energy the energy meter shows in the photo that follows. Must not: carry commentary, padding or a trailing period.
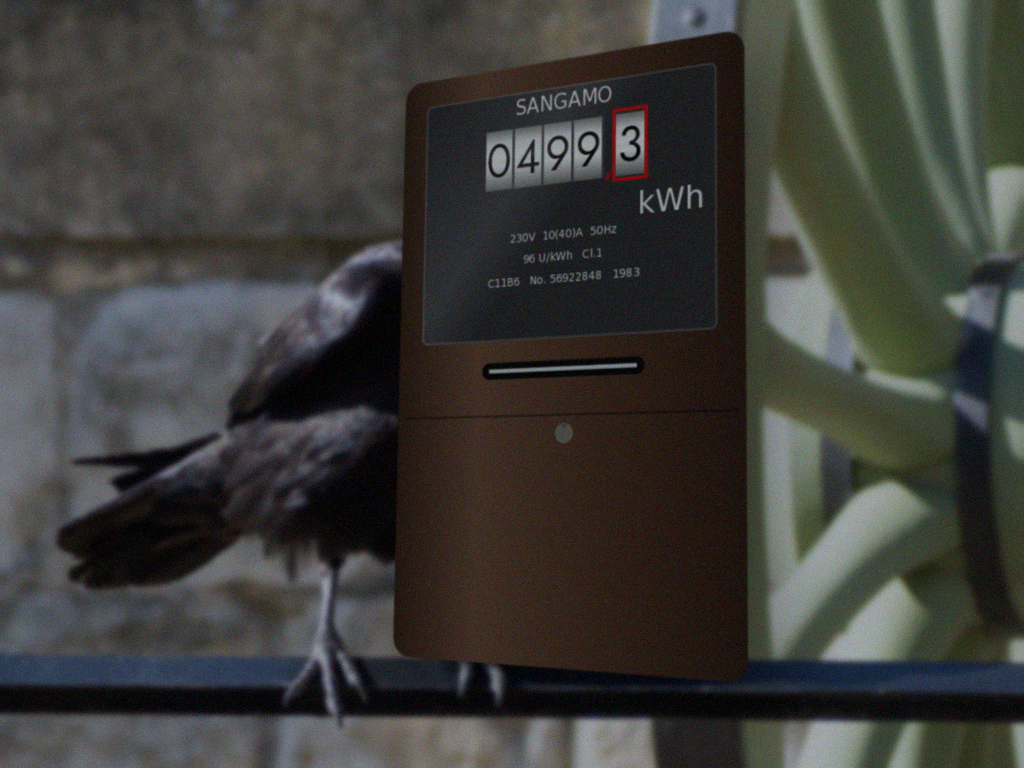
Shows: 499.3 kWh
